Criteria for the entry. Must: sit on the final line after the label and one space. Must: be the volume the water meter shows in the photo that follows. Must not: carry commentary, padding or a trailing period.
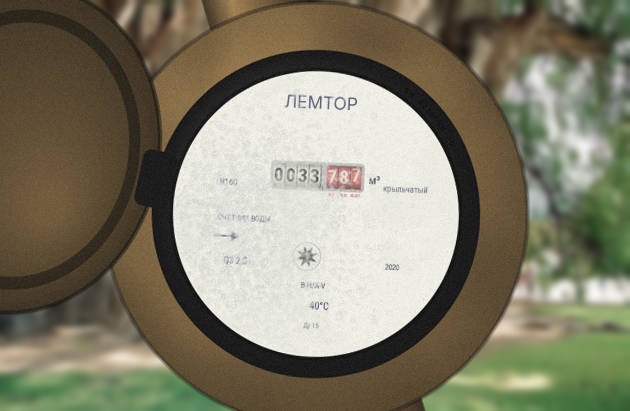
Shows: 33.787 m³
